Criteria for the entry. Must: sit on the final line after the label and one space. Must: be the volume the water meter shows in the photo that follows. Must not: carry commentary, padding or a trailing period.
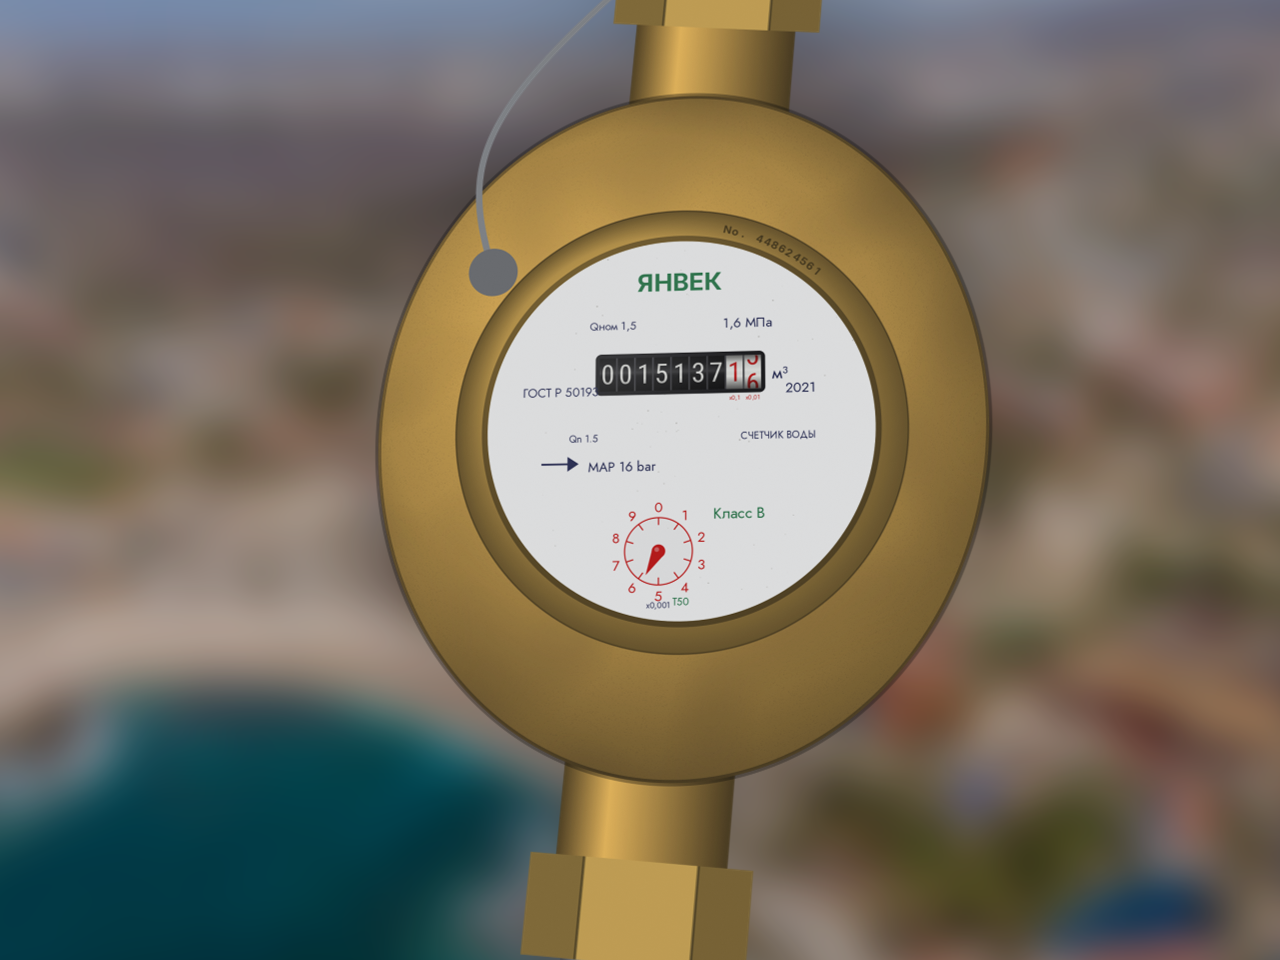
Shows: 15137.155 m³
